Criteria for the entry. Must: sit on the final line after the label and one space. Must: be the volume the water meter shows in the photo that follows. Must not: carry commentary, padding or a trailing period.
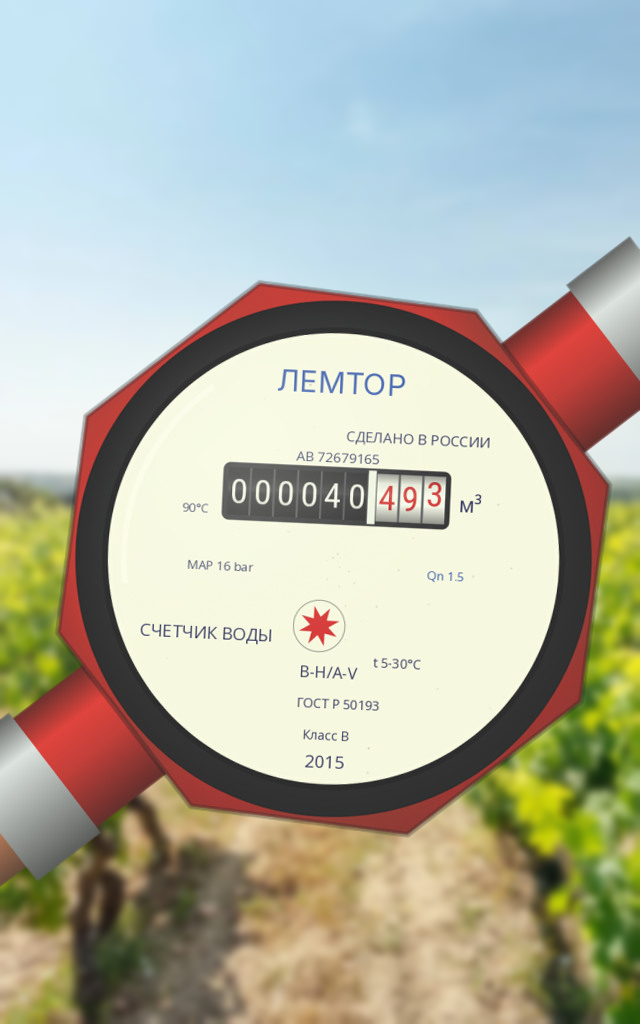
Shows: 40.493 m³
